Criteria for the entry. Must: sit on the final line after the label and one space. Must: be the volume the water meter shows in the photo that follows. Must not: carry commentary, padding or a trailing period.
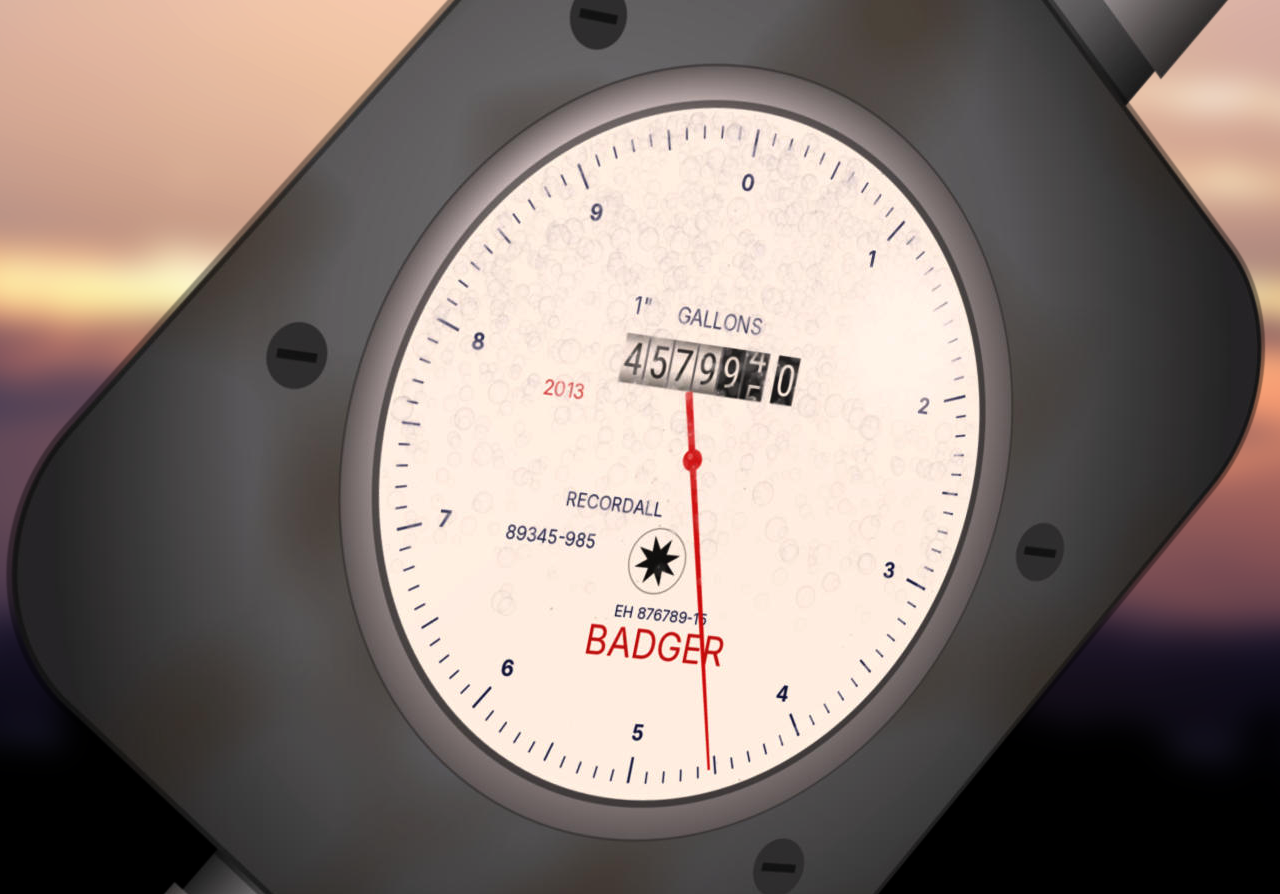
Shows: 4579944.5 gal
